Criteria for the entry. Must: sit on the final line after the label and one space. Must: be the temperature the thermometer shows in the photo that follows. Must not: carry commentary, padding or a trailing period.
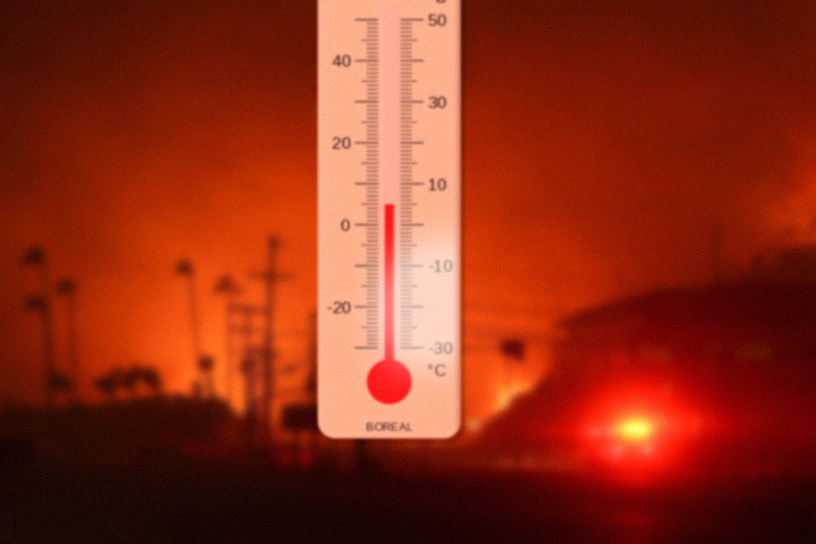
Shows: 5 °C
